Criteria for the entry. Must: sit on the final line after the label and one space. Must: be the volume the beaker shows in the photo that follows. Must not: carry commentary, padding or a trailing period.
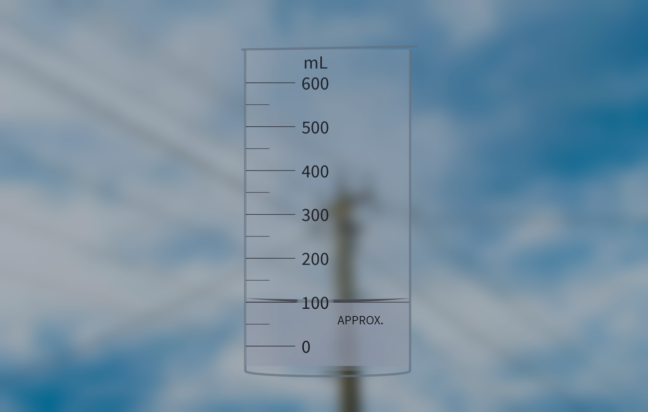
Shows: 100 mL
